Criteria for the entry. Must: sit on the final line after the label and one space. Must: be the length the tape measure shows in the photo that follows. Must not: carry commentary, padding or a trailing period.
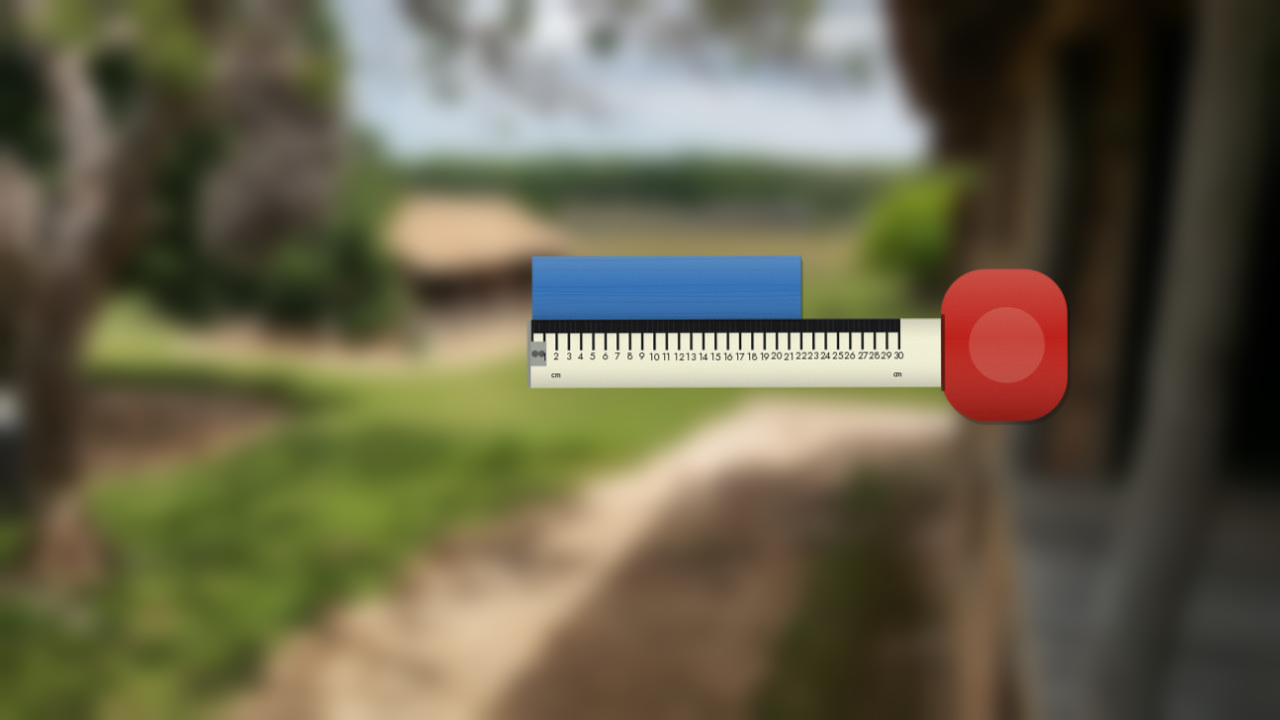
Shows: 22 cm
